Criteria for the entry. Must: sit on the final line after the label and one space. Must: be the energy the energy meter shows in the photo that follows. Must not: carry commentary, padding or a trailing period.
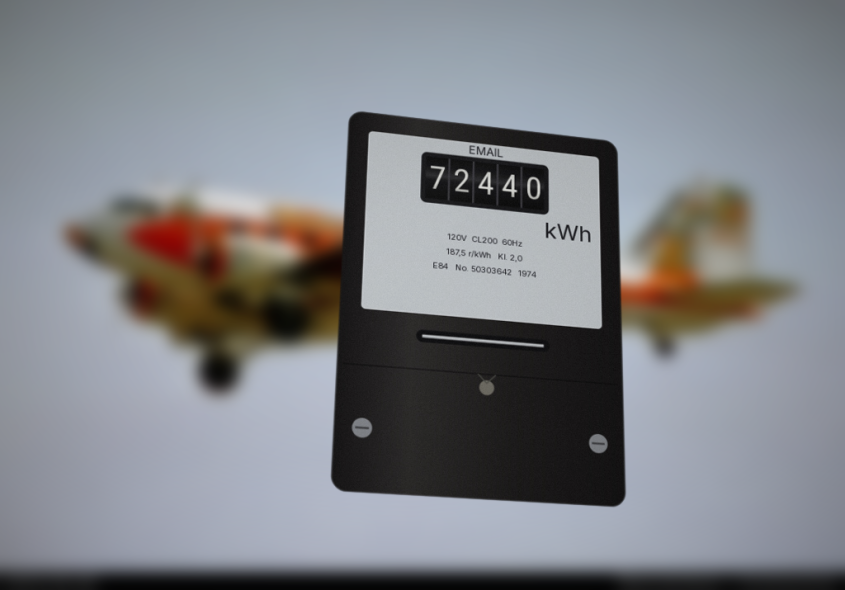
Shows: 72440 kWh
